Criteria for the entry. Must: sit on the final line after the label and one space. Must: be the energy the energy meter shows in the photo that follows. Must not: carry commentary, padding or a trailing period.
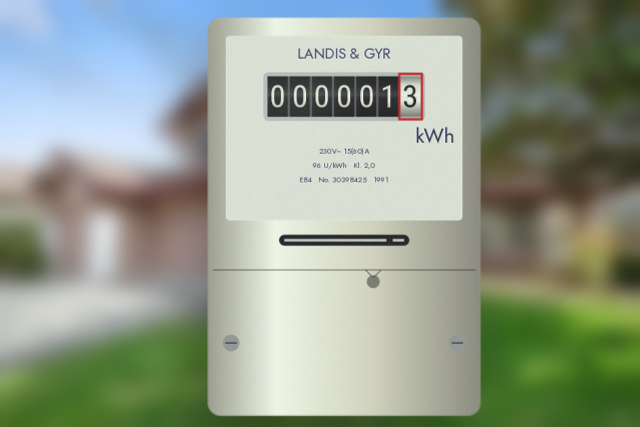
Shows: 1.3 kWh
